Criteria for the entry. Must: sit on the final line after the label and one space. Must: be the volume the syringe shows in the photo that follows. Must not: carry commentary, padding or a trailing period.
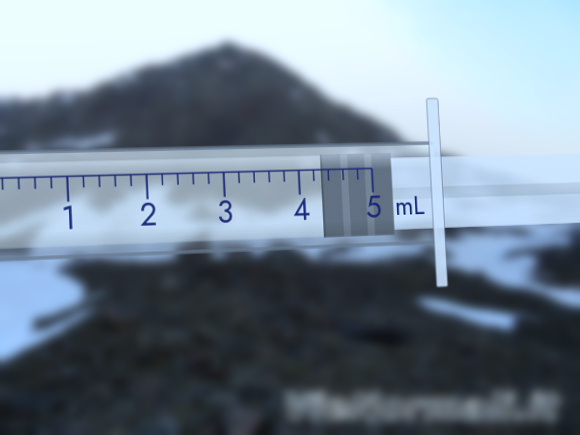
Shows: 4.3 mL
